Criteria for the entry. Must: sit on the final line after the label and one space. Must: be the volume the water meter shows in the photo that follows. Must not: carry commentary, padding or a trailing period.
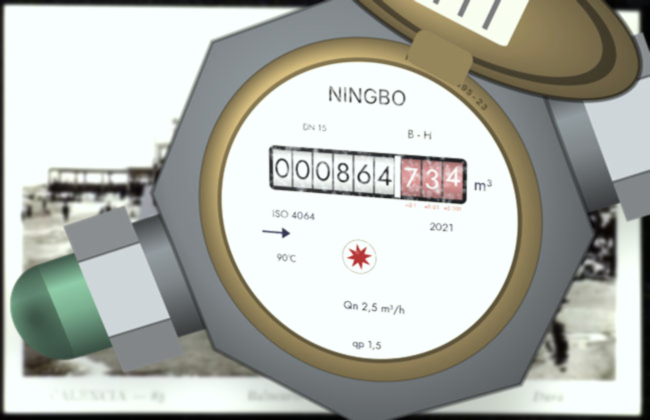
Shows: 864.734 m³
